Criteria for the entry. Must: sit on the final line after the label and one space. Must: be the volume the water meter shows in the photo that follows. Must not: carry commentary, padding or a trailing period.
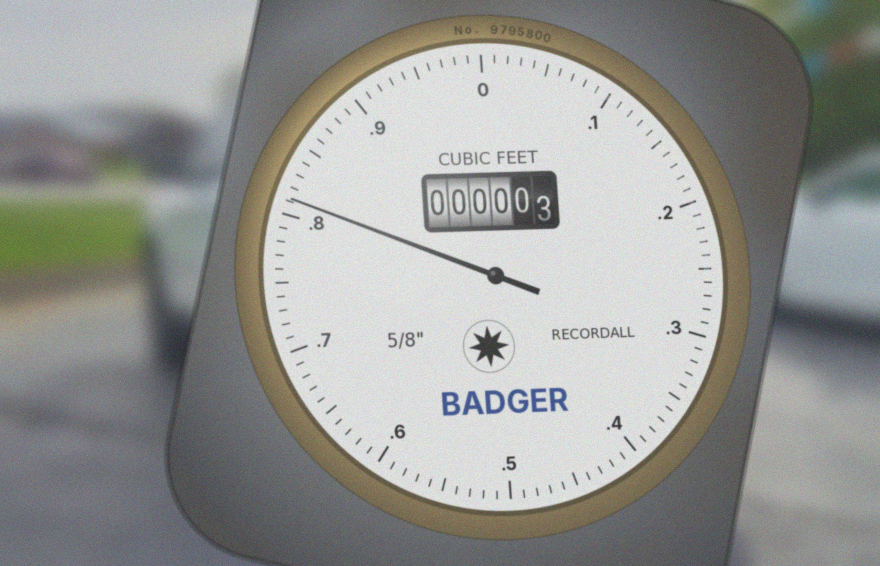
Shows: 2.81 ft³
